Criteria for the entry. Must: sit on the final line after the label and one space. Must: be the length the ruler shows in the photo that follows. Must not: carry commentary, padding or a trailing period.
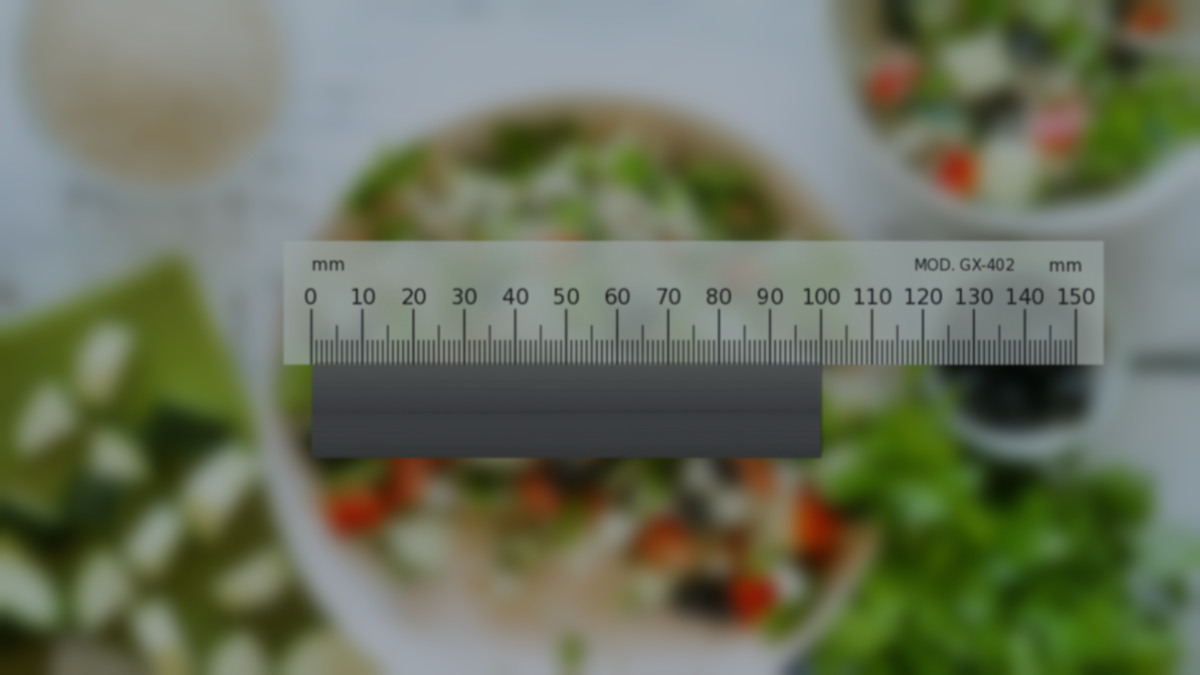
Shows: 100 mm
